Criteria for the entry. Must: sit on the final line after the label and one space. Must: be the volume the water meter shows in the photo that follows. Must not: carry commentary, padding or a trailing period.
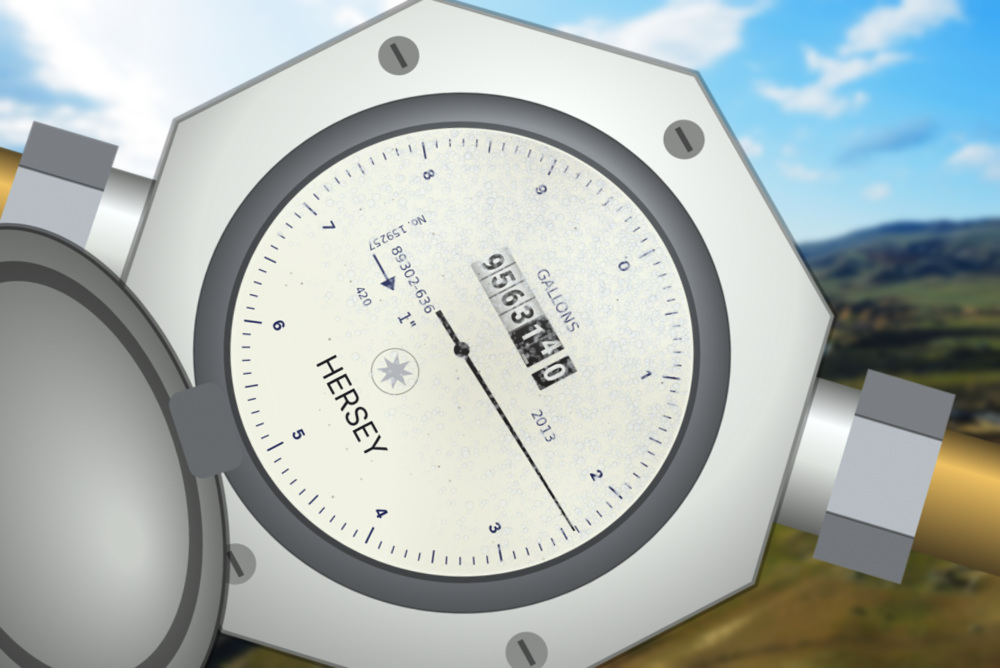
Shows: 9563142.4 gal
